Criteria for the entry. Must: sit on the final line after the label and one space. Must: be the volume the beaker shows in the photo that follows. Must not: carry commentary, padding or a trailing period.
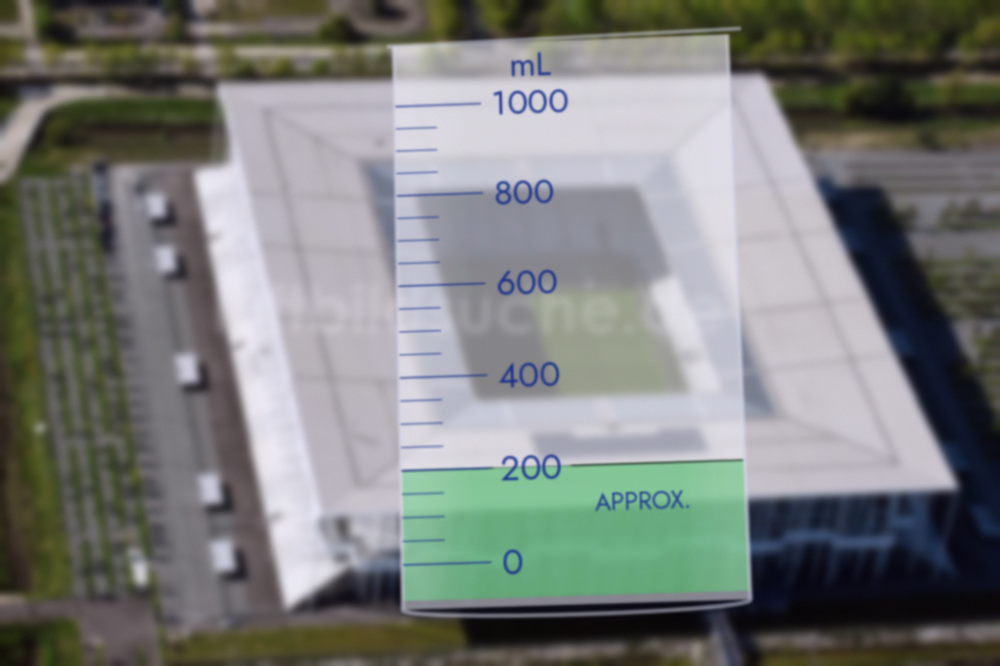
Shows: 200 mL
